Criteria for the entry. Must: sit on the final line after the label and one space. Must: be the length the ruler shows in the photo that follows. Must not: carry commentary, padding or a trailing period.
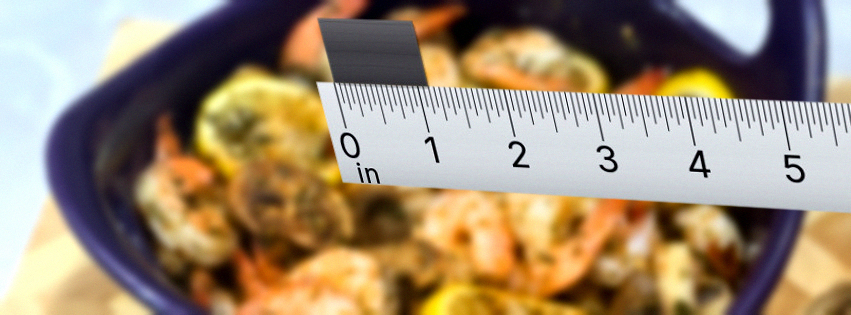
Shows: 1.125 in
